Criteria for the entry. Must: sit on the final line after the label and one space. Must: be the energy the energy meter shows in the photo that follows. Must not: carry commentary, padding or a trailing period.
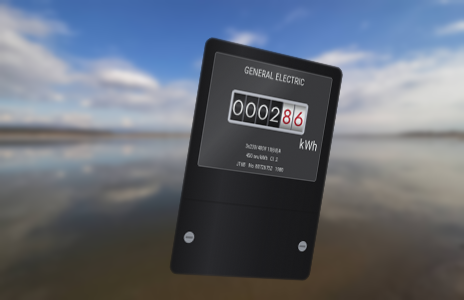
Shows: 2.86 kWh
